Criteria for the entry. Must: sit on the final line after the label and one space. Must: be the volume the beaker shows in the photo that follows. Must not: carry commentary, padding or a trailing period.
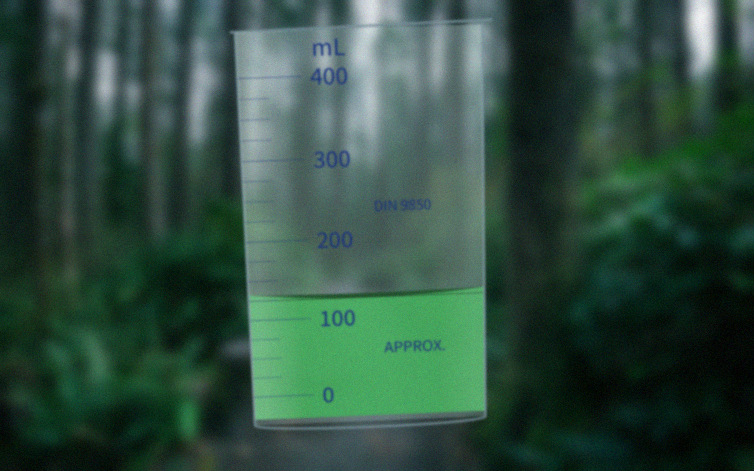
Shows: 125 mL
